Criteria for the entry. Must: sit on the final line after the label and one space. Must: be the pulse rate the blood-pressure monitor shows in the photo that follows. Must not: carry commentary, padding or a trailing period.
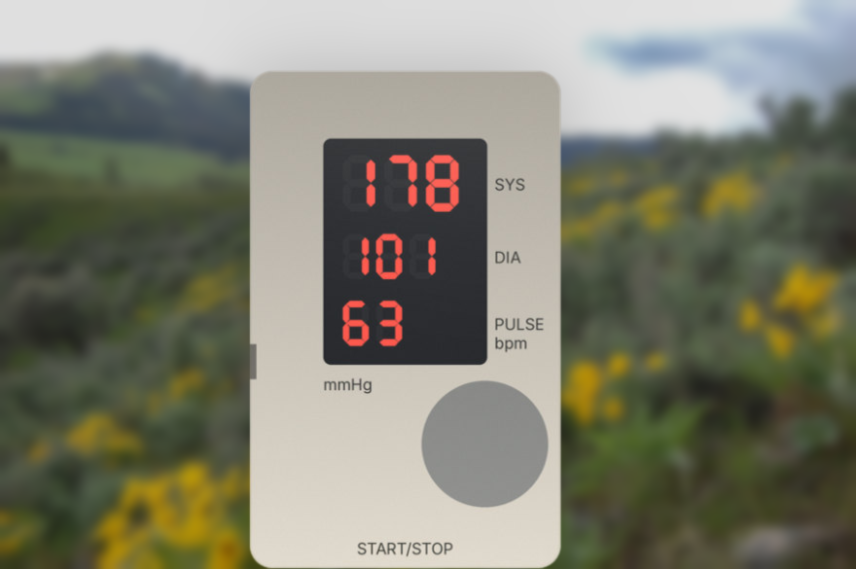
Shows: 63 bpm
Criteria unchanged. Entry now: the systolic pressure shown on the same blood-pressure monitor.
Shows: 178 mmHg
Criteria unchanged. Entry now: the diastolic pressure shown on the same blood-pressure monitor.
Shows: 101 mmHg
